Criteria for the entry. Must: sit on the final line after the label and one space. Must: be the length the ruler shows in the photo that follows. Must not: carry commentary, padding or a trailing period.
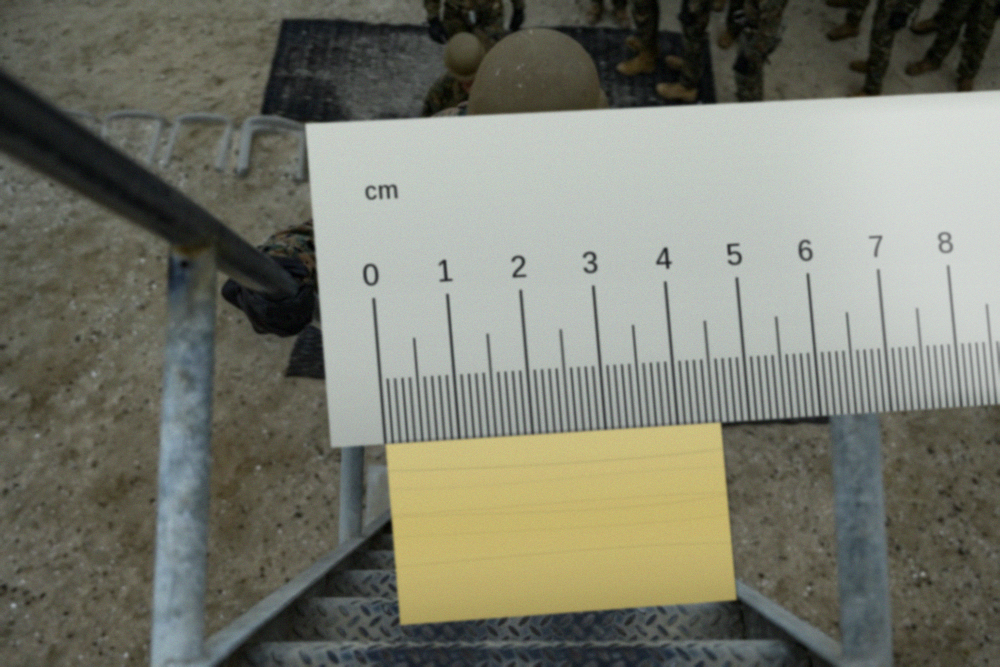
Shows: 4.6 cm
